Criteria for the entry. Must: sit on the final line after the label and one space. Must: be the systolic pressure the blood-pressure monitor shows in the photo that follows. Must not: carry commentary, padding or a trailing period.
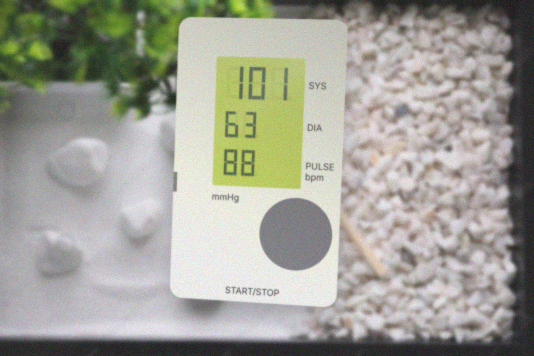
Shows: 101 mmHg
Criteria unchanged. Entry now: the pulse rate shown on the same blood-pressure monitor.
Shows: 88 bpm
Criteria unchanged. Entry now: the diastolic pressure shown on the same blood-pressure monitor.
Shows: 63 mmHg
